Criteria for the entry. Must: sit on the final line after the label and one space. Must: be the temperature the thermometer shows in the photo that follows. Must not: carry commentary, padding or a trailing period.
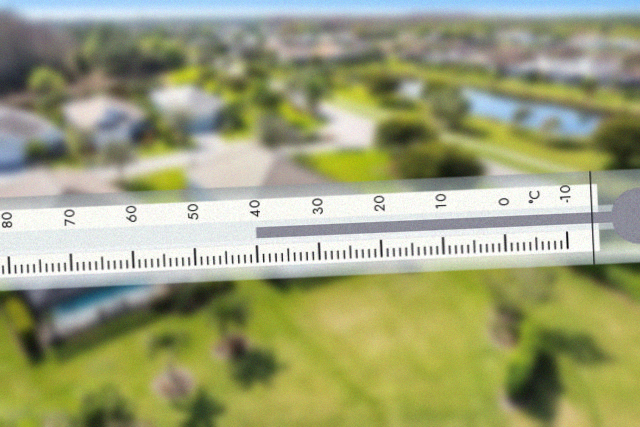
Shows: 40 °C
